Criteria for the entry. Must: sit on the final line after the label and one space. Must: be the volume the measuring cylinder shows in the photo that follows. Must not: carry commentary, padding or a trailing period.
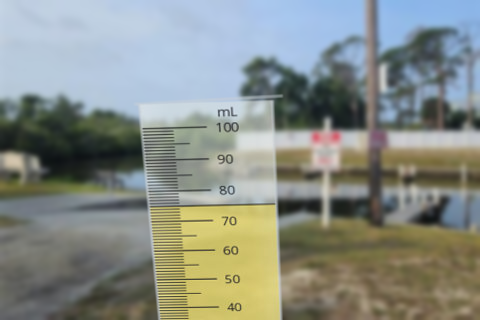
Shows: 75 mL
